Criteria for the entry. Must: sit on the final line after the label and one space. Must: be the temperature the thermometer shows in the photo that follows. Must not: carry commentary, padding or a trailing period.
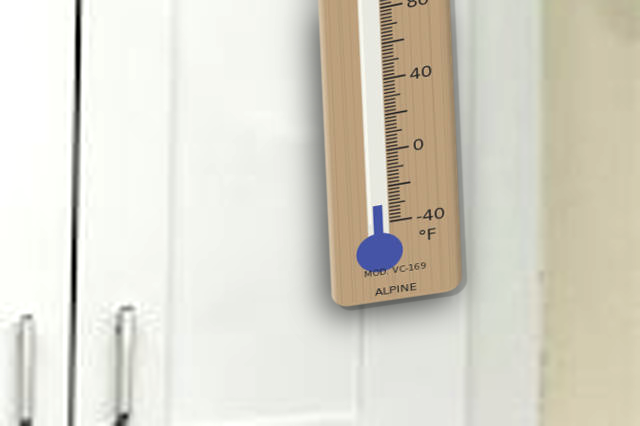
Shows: -30 °F
